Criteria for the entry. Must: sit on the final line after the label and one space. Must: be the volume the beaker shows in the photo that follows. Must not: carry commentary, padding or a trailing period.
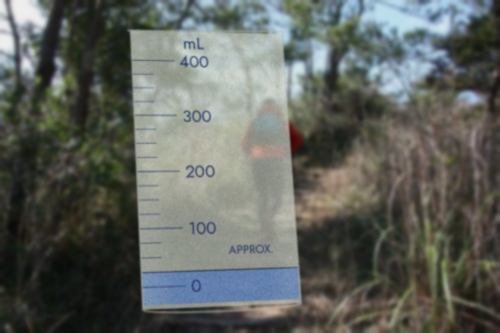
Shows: 25 mL
